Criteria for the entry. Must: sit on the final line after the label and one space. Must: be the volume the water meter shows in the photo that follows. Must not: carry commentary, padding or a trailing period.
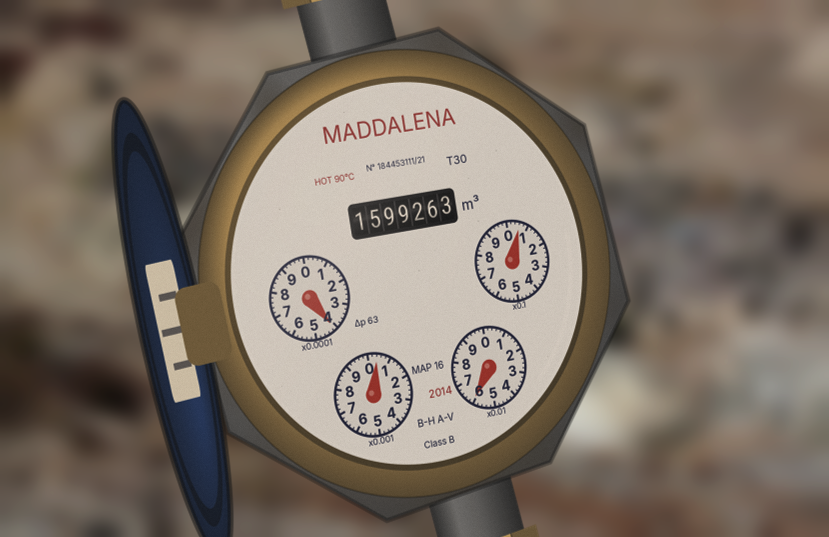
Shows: 1599263.0604 m³
